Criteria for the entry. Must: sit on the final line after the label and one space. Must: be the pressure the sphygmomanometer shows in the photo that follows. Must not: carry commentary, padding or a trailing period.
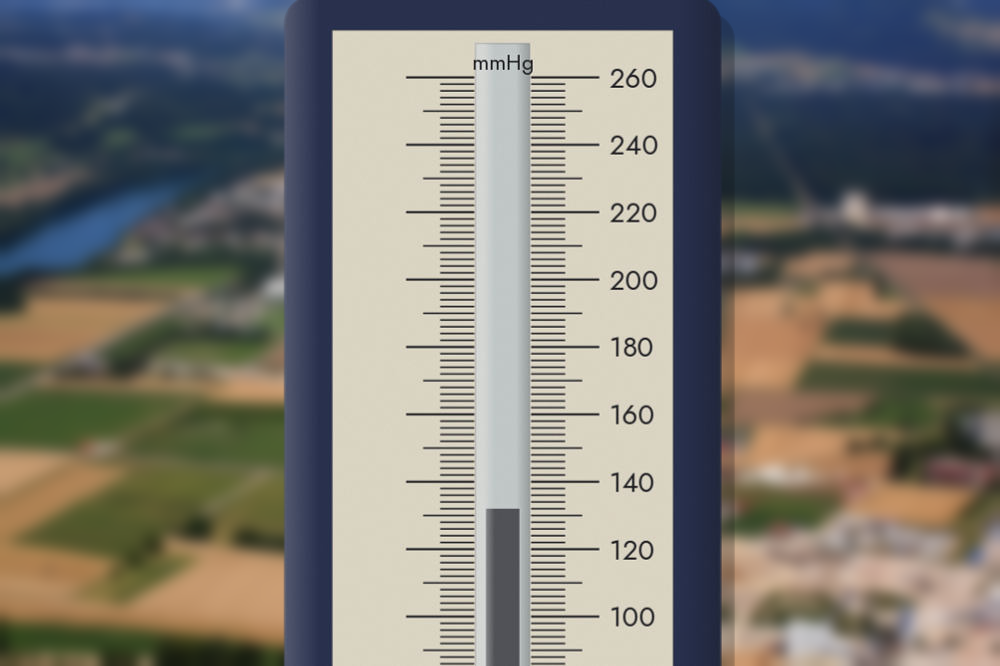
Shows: 132 mmHg
